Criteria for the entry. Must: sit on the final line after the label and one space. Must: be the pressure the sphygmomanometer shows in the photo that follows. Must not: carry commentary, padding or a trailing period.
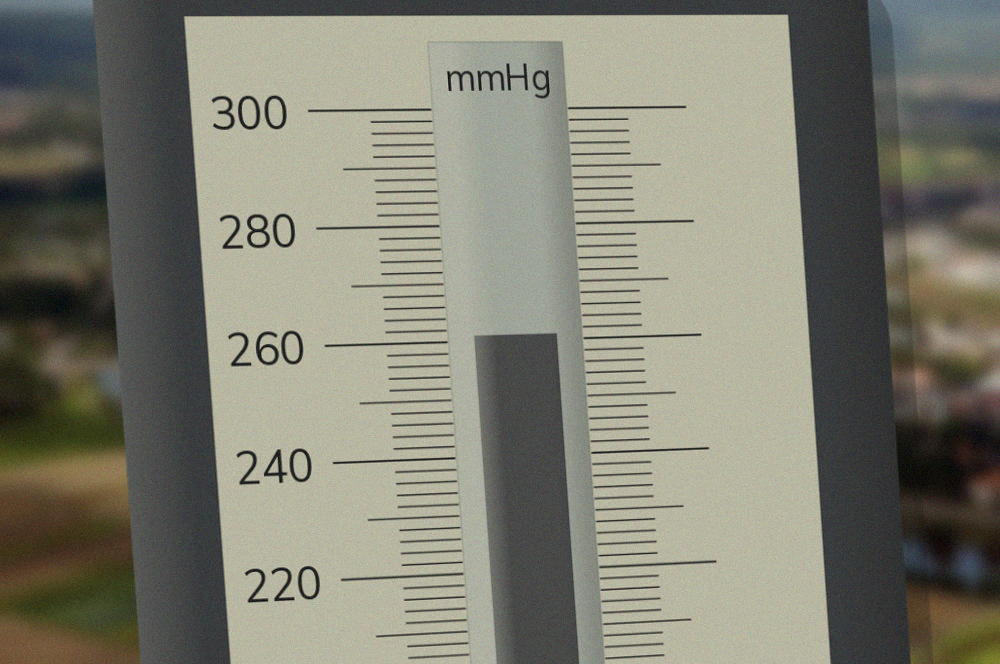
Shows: 261 mmHg
